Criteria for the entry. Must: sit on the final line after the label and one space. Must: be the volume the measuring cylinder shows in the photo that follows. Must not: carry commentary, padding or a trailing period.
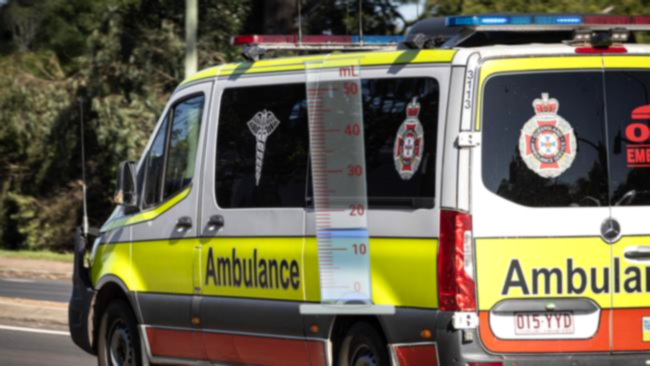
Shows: 15 mL
